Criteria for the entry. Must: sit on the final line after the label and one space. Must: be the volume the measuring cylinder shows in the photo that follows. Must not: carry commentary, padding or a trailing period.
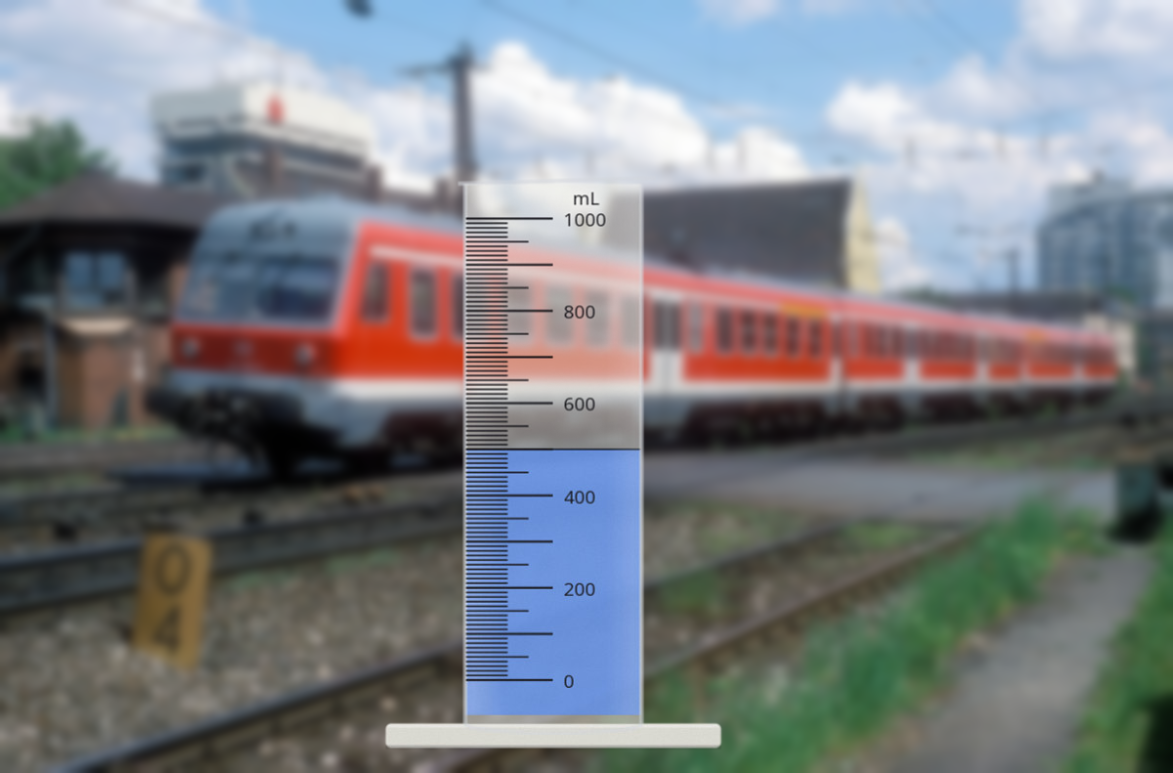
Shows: 500 mL
